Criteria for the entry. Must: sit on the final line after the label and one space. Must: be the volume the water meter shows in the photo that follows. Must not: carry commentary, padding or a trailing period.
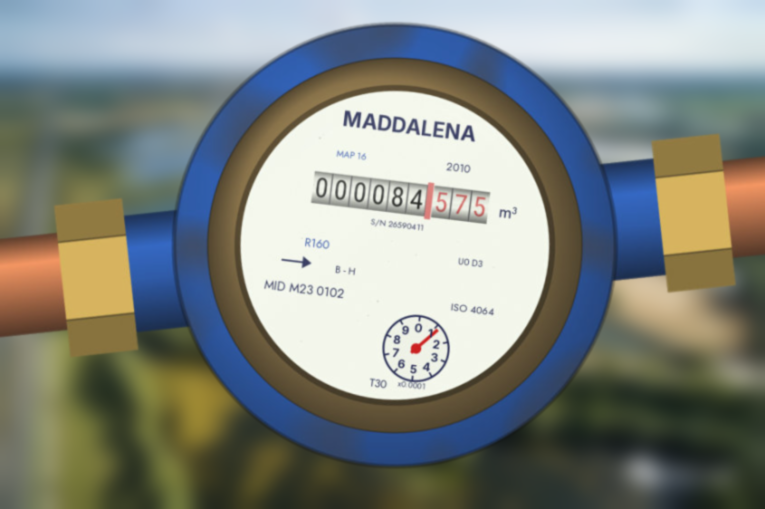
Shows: 84.5751 m³
